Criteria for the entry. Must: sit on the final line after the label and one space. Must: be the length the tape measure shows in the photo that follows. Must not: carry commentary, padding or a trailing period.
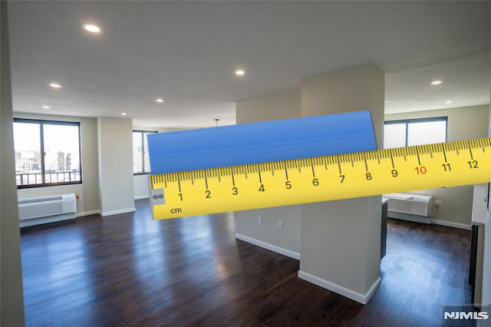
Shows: 8.5 cm
